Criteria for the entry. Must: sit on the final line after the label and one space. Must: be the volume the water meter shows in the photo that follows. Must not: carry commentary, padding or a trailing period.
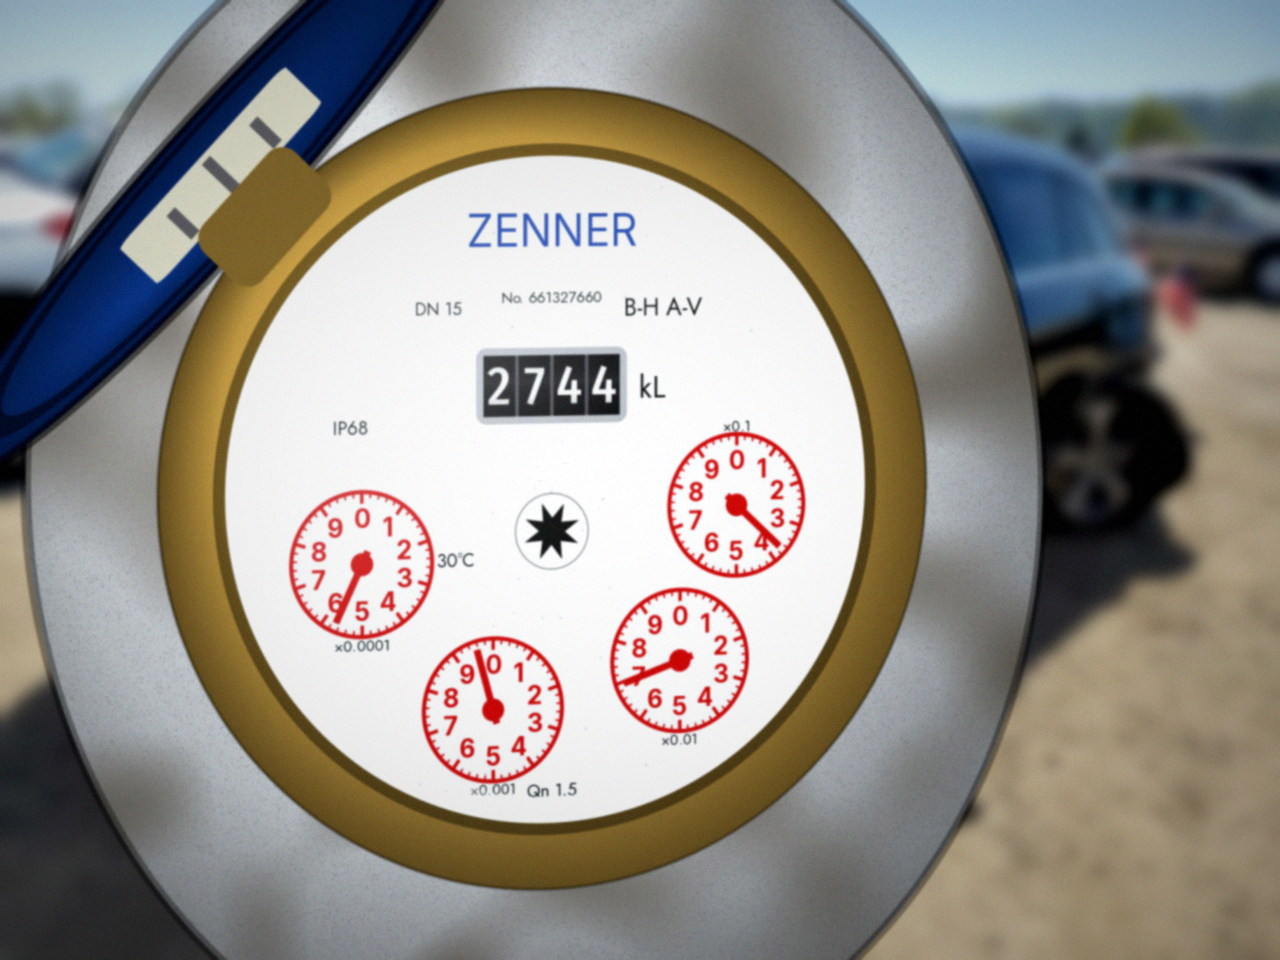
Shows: 2744.3695 kL
